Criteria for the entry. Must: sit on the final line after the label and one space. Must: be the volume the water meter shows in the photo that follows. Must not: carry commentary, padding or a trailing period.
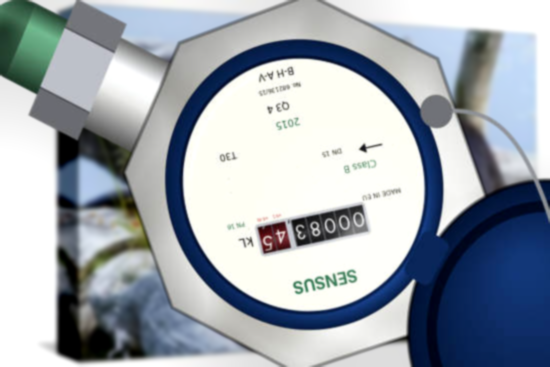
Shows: 83.45 kL
